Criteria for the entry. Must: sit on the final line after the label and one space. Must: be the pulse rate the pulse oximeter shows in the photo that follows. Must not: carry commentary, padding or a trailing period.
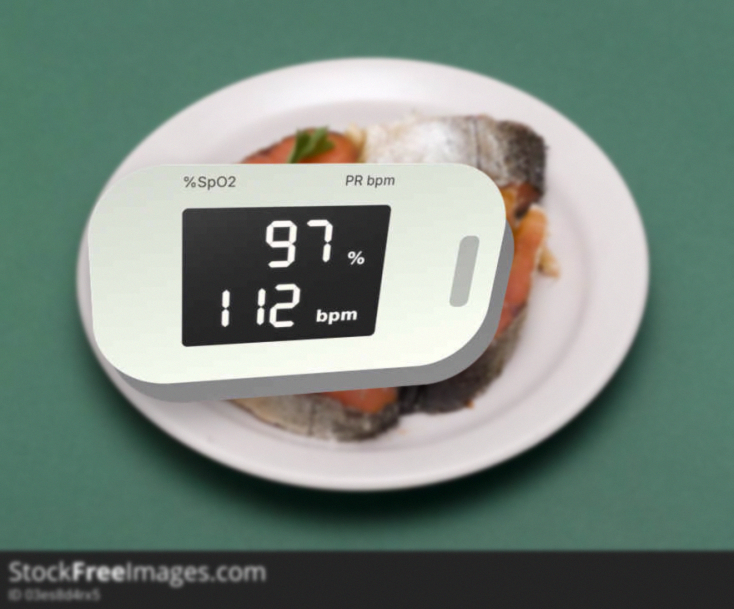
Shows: 112 bpm
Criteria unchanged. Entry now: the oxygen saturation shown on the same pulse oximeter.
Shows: 97 %
